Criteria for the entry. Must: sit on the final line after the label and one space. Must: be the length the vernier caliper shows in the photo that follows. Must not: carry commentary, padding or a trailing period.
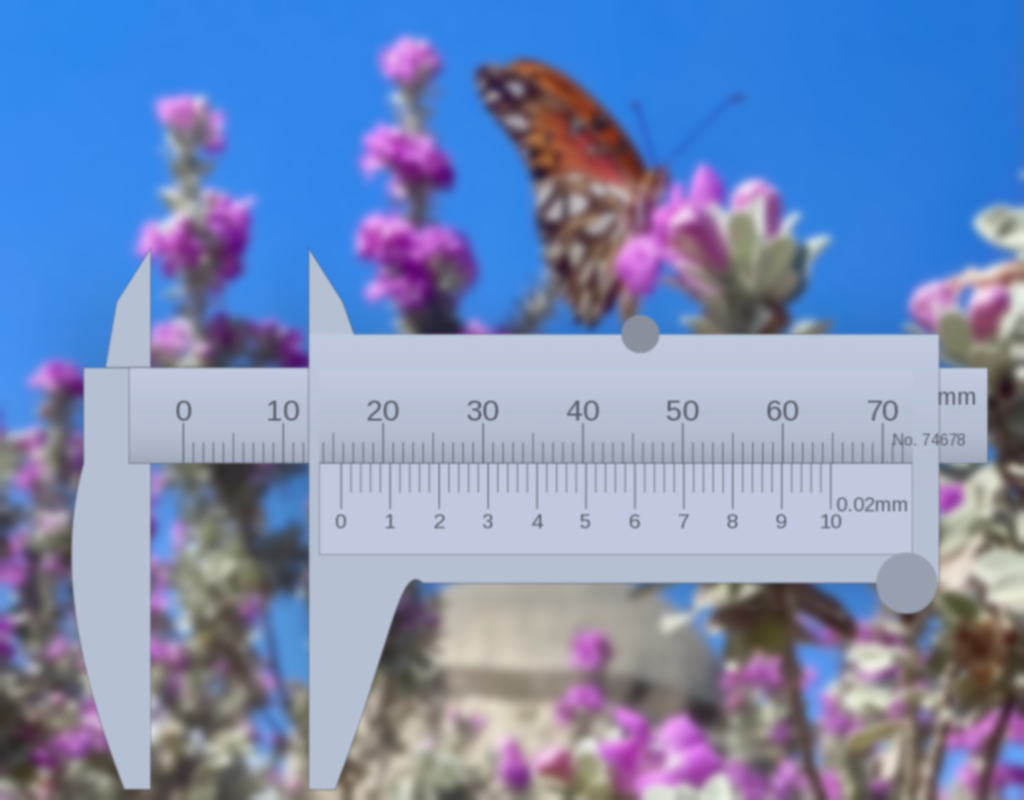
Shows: 15.8 mm
